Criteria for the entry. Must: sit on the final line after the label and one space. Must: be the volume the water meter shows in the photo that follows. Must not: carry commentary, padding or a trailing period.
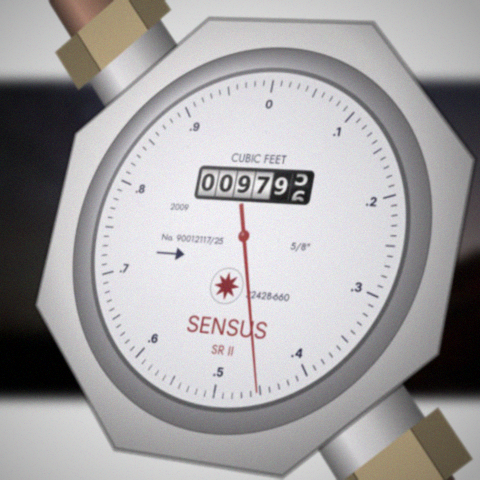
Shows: 9795.45 ft³
